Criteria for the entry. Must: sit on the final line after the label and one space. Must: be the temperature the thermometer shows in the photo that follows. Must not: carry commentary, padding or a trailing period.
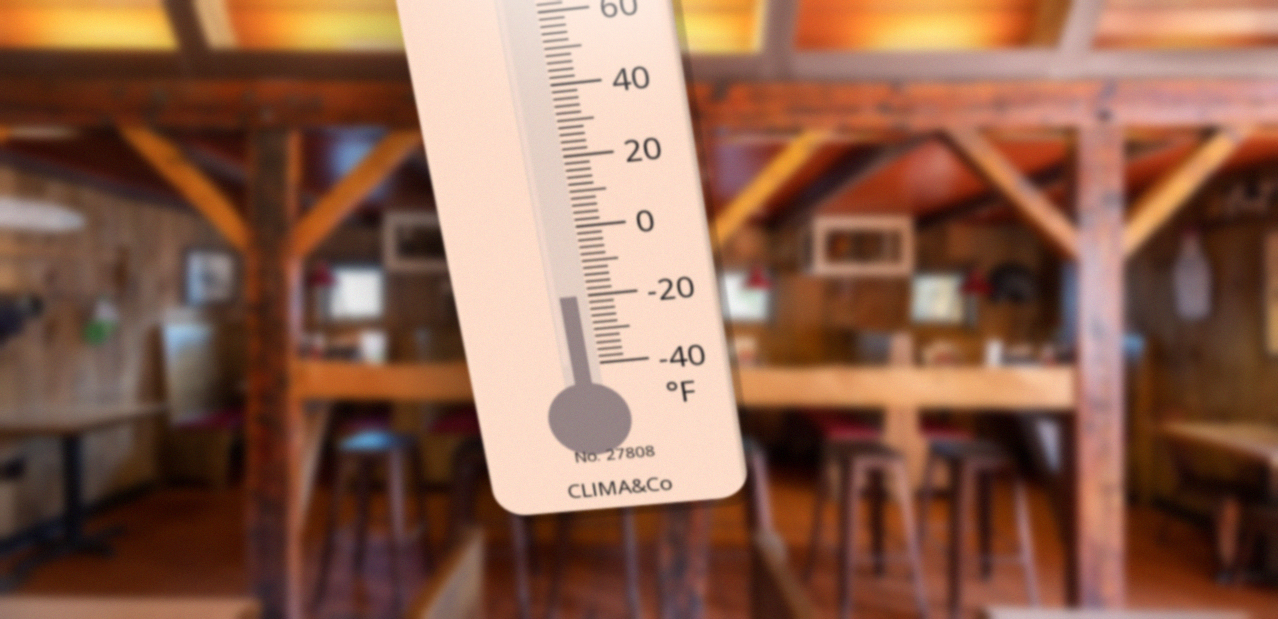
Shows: -20 °F
